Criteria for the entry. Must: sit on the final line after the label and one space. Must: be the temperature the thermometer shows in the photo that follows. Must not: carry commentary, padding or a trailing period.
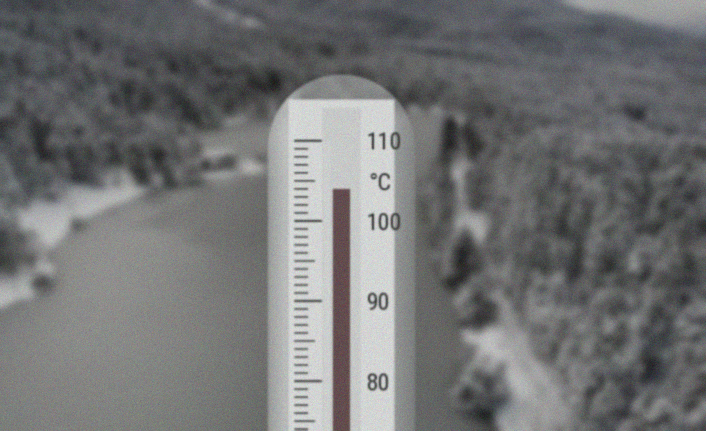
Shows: 104 °C
